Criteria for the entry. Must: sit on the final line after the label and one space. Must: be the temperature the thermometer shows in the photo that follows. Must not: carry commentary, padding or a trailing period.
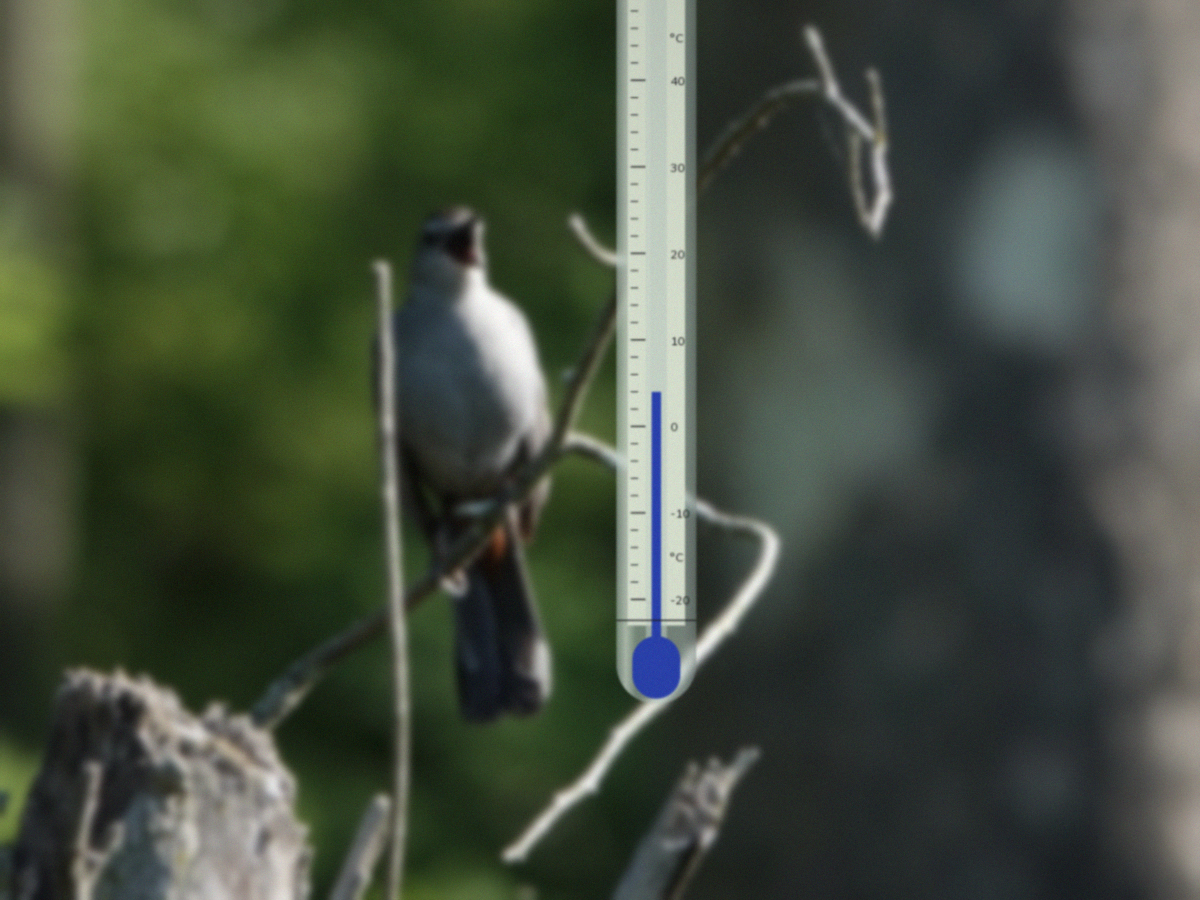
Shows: 4 °C
